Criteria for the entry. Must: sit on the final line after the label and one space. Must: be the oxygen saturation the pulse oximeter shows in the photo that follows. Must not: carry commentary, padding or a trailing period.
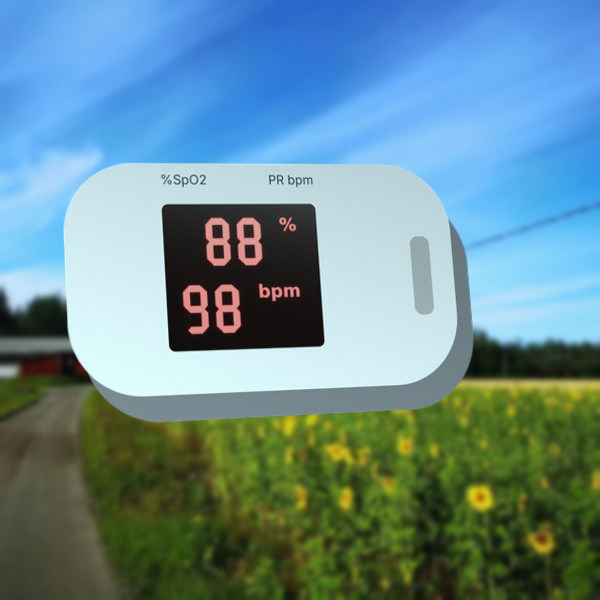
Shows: 88 %
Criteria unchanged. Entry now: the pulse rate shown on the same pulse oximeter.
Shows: 98 bpm
